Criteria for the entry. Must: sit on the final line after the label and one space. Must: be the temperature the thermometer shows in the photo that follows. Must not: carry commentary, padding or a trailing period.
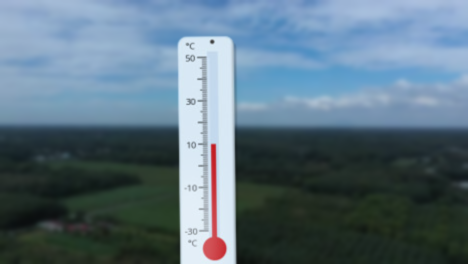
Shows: 10 °C
